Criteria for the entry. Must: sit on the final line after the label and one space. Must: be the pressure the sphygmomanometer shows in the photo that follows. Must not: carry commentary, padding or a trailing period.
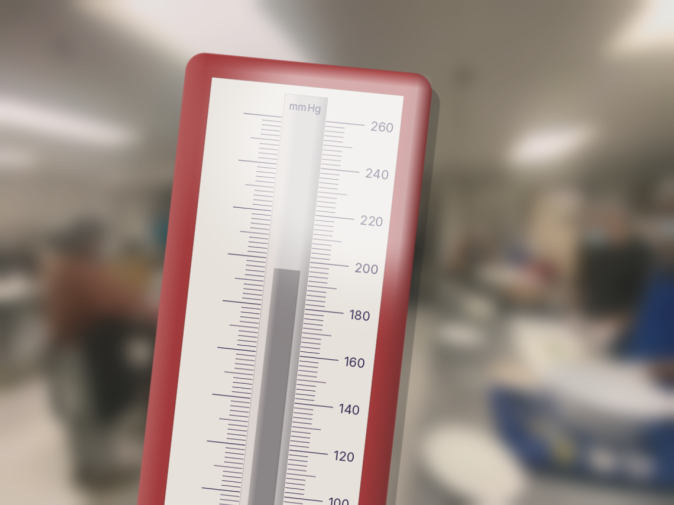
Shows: 196 mmHg
